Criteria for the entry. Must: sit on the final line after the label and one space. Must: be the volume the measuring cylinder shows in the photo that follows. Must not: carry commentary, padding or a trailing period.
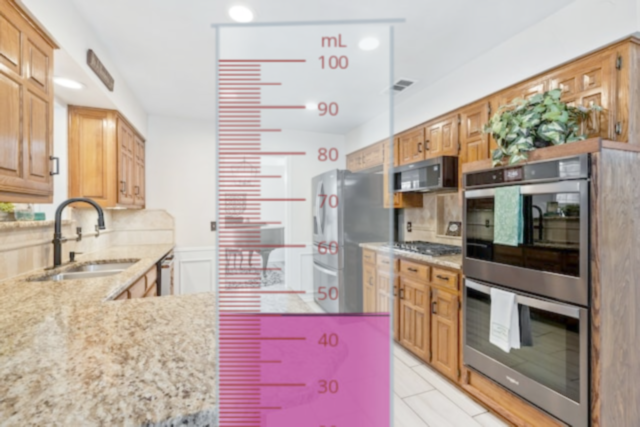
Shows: 45 mL
